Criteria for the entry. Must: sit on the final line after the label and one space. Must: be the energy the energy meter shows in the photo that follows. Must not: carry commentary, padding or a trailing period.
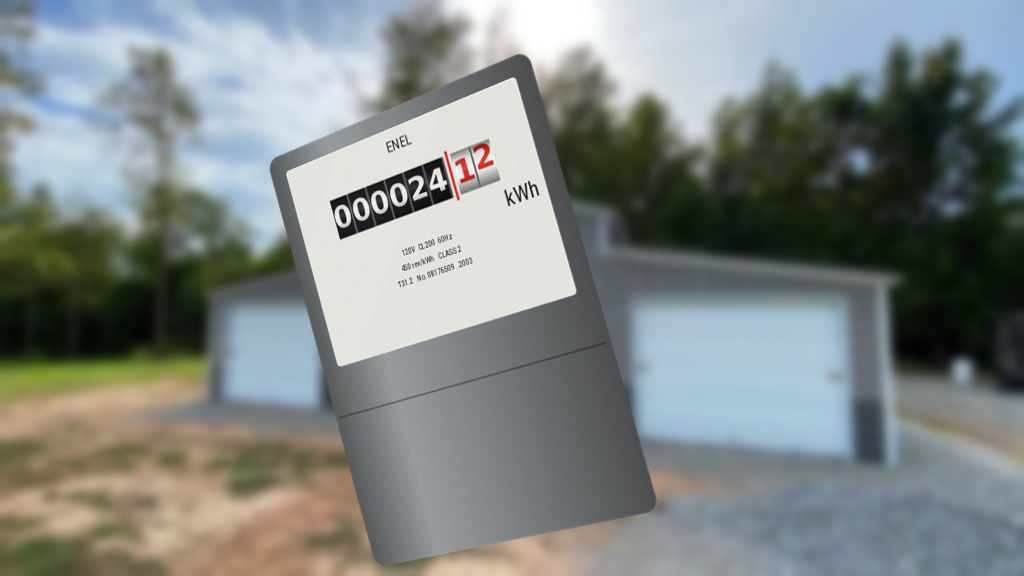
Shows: 24.12 kWh
